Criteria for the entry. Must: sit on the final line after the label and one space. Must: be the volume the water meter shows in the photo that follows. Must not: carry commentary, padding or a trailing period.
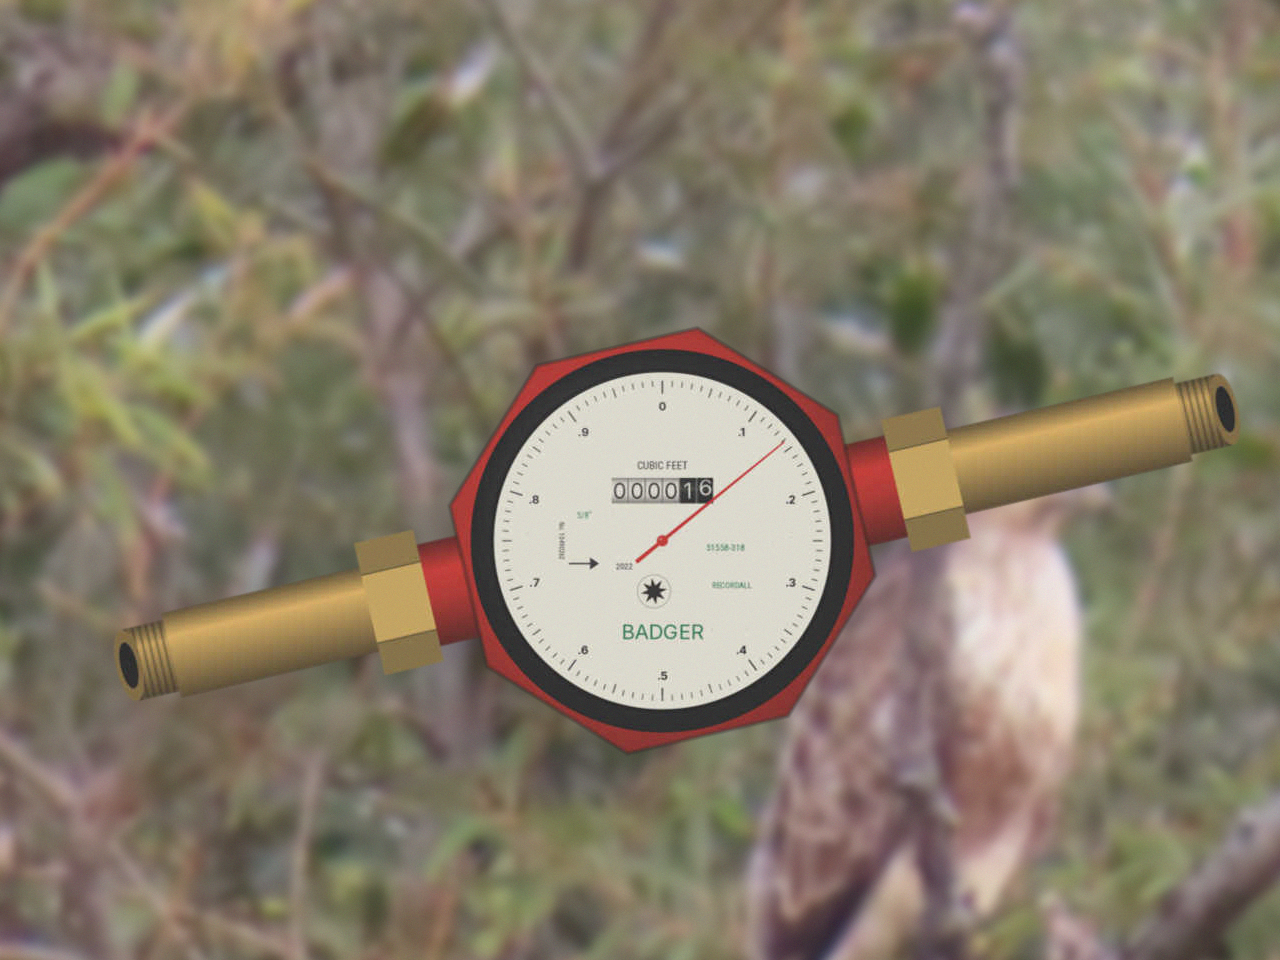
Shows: 16.14 ft³
